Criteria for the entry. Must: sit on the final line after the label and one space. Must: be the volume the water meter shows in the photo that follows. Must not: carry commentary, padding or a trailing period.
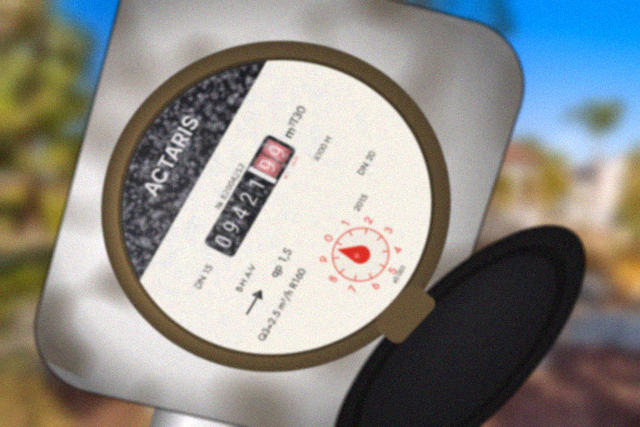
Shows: 9421.989 m³
